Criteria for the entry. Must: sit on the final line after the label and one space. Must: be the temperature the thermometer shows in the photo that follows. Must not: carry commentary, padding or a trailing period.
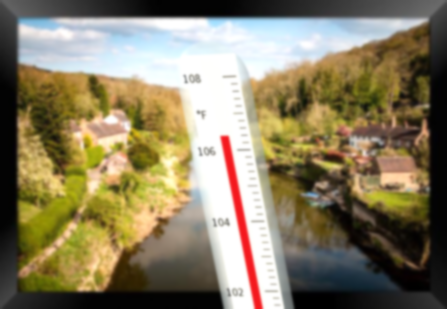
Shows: 106.4 °F
